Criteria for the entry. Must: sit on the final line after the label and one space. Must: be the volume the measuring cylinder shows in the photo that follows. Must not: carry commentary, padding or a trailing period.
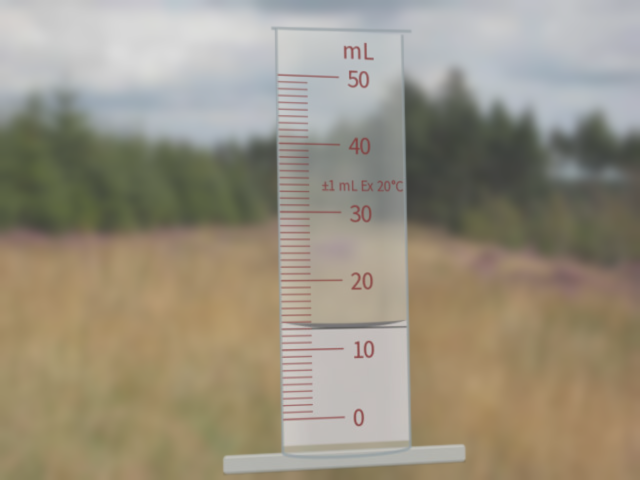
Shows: 13 mL
